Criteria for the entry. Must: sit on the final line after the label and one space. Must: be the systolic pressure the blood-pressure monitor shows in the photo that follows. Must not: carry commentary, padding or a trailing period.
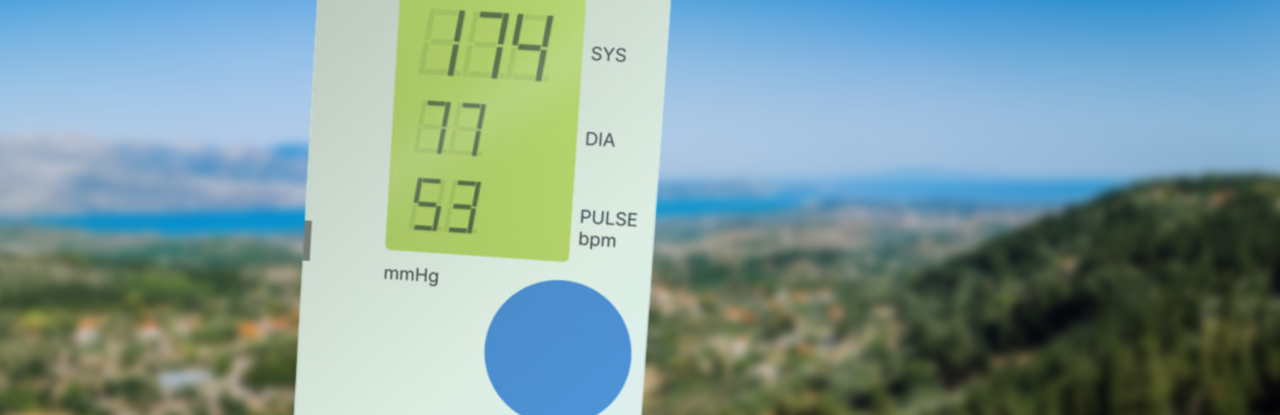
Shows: 174 mmHg
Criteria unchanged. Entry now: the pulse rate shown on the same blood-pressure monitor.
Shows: 53 bpm
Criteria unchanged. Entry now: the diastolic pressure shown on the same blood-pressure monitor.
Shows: 77 mmHg
